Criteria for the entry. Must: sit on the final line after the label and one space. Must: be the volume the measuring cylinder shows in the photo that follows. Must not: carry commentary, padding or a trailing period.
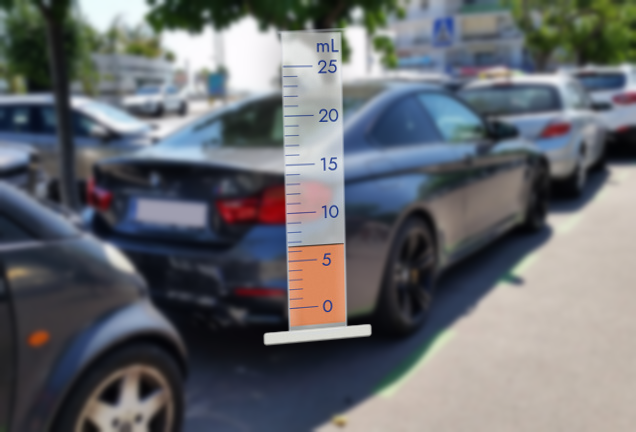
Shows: 6.5 mL
